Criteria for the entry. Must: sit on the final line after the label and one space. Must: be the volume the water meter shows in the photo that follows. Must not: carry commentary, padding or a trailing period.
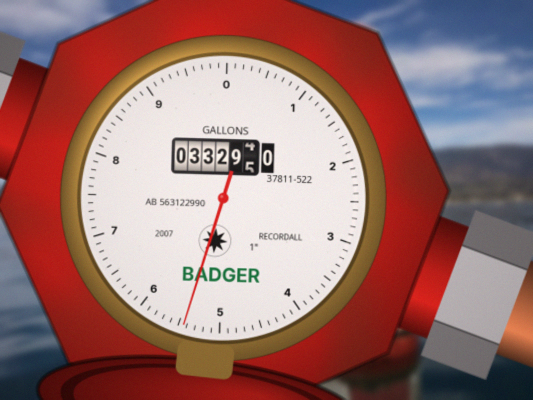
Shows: 332945.4 gal
